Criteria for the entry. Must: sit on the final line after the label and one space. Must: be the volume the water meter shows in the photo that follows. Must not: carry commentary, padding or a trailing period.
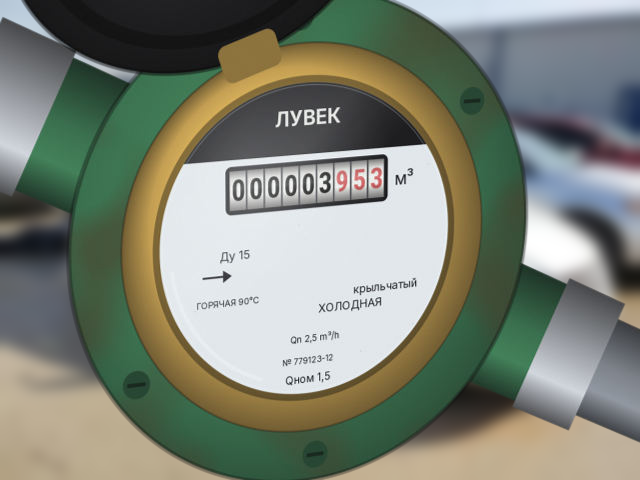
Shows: 3.953 m³
